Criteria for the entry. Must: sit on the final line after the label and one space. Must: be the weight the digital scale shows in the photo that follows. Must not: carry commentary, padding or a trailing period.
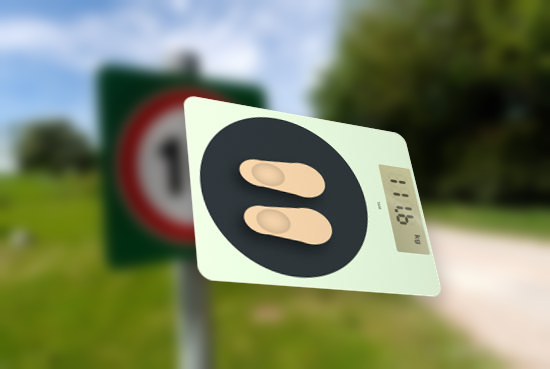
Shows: 111.6 kg
